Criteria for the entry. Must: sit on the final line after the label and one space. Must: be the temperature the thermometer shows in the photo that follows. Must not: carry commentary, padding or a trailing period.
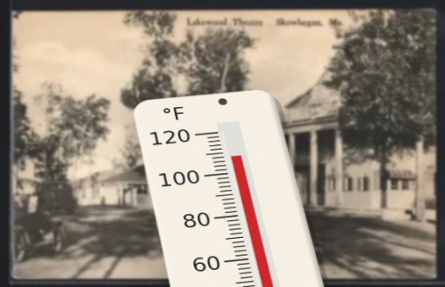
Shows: 108 °F
